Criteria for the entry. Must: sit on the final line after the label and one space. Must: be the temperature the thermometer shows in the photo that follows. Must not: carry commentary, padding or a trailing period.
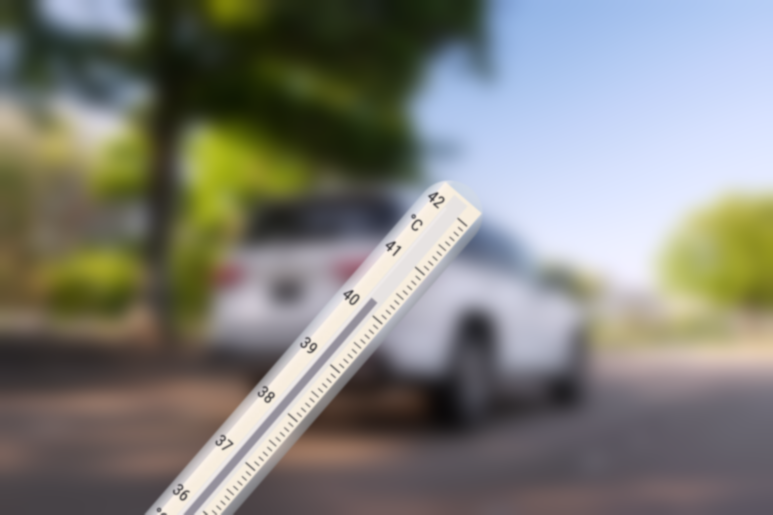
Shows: 40.2 °C
